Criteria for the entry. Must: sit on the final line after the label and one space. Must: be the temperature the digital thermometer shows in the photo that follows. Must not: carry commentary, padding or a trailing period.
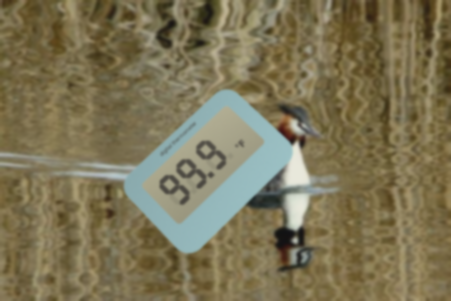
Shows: 99.9 °F
